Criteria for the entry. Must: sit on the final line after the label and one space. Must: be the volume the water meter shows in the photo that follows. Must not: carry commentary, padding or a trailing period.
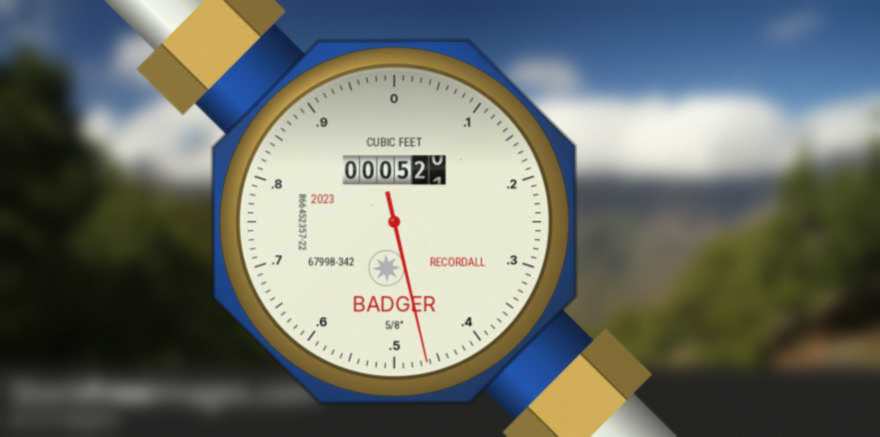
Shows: 520.46 ft³
